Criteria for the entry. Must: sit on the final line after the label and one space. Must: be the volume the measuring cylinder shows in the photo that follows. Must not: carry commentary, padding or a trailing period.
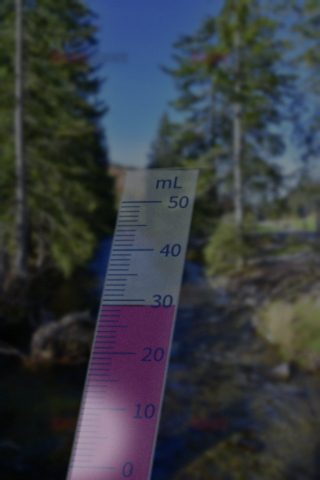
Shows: 29 mL
